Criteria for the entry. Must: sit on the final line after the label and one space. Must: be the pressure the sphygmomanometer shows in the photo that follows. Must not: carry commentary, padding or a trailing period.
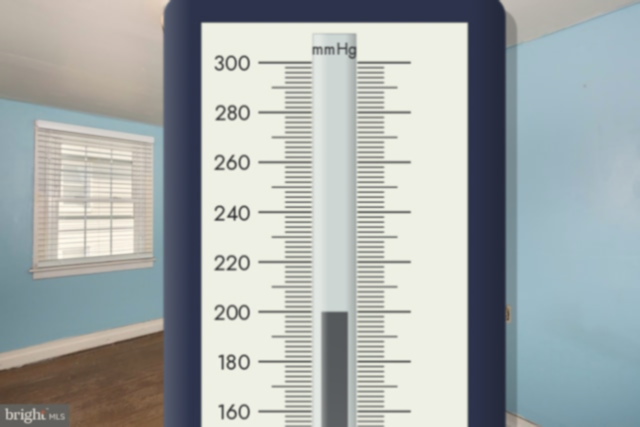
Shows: 200 mmHg
